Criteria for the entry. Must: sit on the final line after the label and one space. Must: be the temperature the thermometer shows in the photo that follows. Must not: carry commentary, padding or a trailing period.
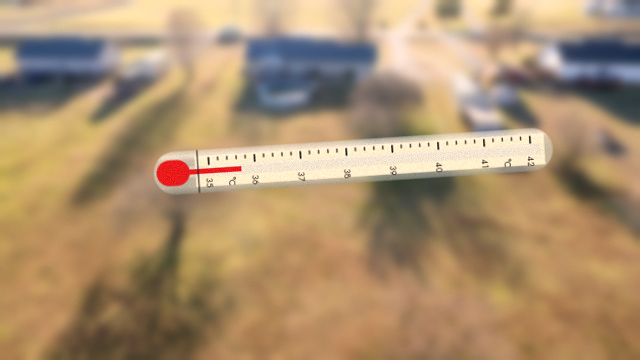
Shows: 35.7 °C
